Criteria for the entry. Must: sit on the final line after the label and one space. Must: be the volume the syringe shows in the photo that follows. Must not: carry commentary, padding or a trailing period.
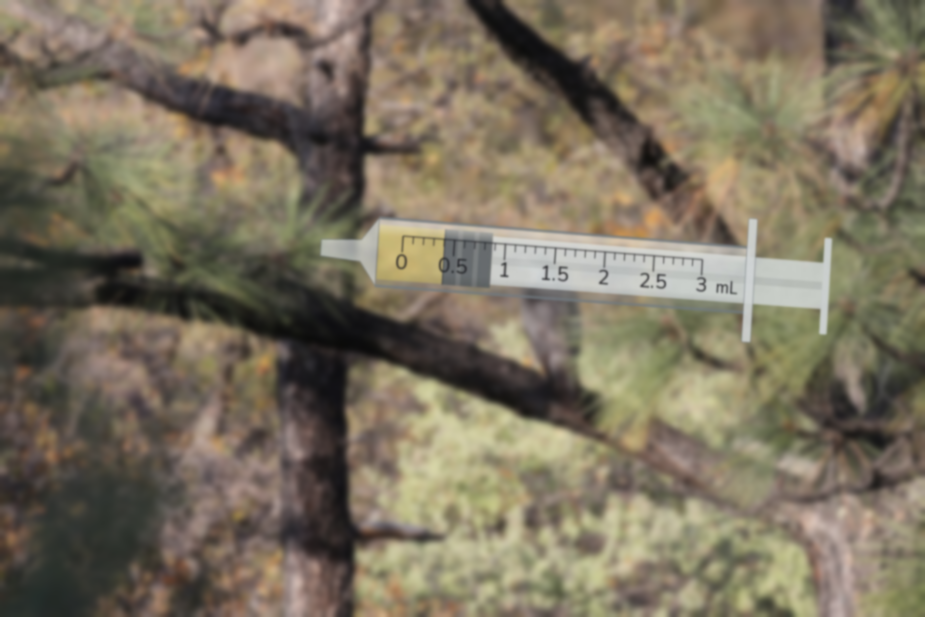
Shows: 0.4 mL
